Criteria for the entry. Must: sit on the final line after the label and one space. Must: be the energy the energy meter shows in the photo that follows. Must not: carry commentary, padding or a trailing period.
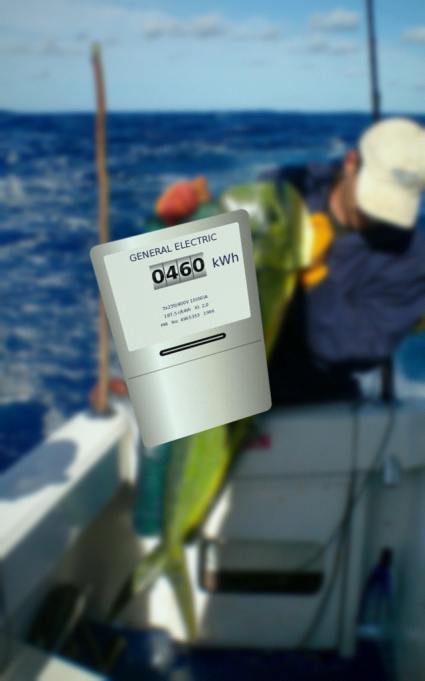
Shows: 460 kWh
